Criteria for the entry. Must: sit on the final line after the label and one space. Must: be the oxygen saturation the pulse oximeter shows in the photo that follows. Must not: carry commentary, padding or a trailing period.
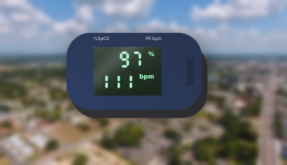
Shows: 97 %
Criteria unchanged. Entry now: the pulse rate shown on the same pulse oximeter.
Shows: 111 bpm
